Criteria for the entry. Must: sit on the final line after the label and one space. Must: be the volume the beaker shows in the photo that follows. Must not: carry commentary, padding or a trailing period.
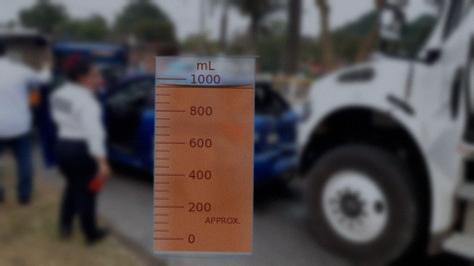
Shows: 950 mL
